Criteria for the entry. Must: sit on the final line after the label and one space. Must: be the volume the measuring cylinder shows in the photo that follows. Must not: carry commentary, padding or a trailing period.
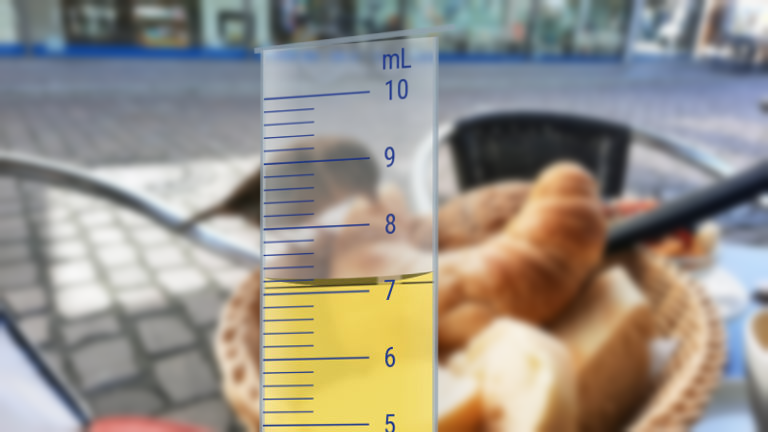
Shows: 7.1 mL
